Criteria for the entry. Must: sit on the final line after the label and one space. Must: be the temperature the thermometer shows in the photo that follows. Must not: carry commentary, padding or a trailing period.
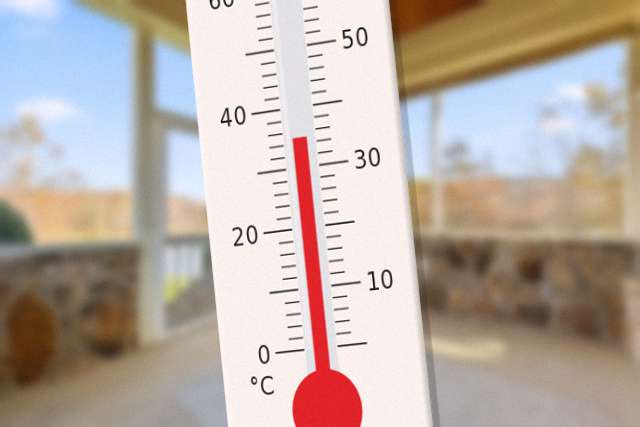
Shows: 35 °C
